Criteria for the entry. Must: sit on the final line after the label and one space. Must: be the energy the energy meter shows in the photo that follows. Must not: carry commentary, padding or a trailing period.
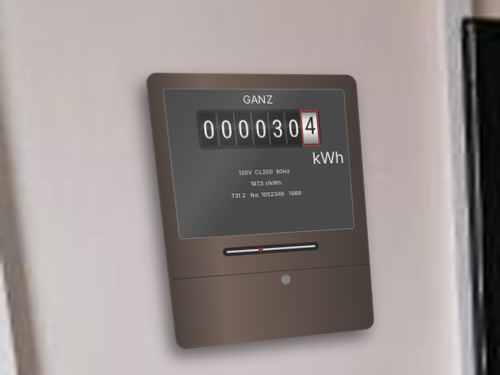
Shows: 30.4 kWh
